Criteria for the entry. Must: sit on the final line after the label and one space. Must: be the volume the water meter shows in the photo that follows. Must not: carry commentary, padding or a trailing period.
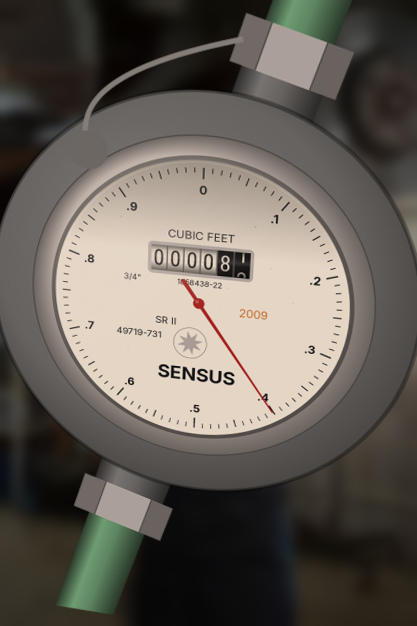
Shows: 81.40 ft³
